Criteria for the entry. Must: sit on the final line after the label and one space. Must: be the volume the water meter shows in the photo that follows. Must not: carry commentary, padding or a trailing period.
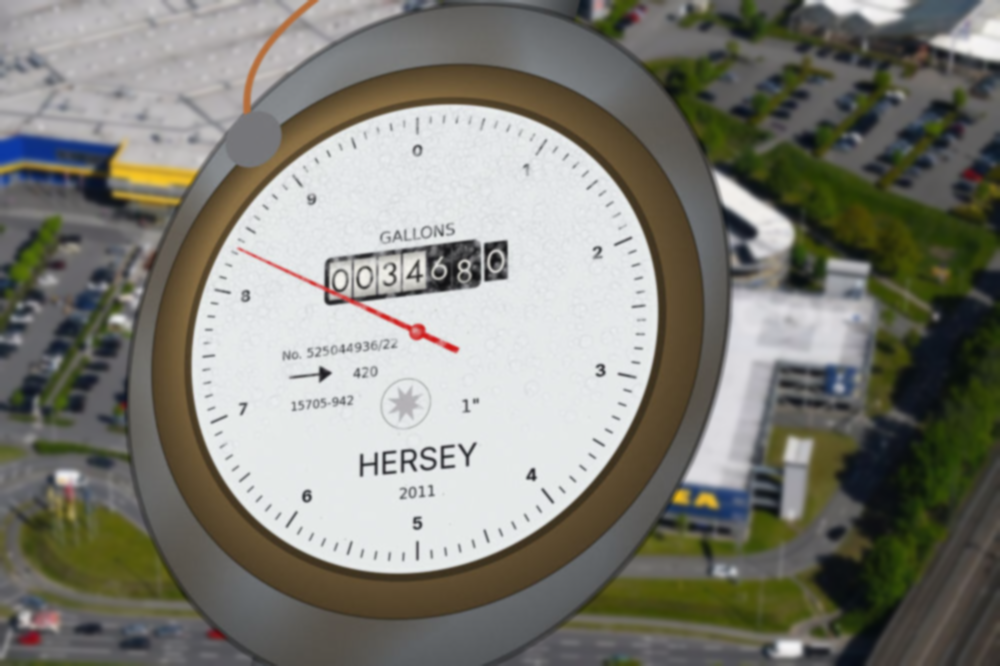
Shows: 34678.3 gal
